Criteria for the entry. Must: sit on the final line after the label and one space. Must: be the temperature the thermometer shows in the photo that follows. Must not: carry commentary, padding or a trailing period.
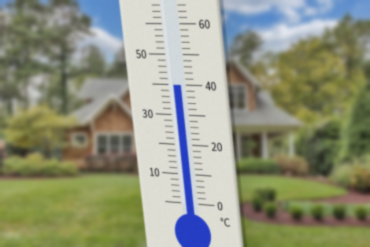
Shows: 40 °C
